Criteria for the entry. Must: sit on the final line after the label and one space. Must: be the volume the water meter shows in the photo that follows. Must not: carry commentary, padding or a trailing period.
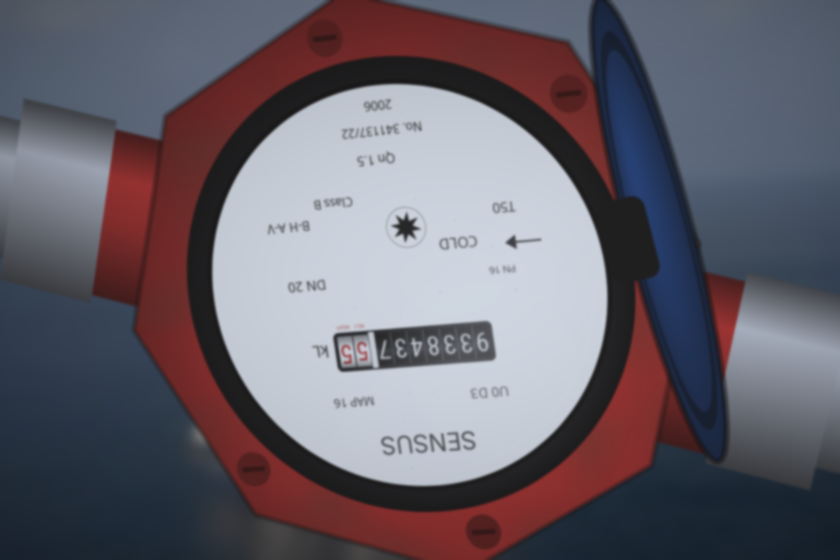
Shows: 9338437.55 kL
